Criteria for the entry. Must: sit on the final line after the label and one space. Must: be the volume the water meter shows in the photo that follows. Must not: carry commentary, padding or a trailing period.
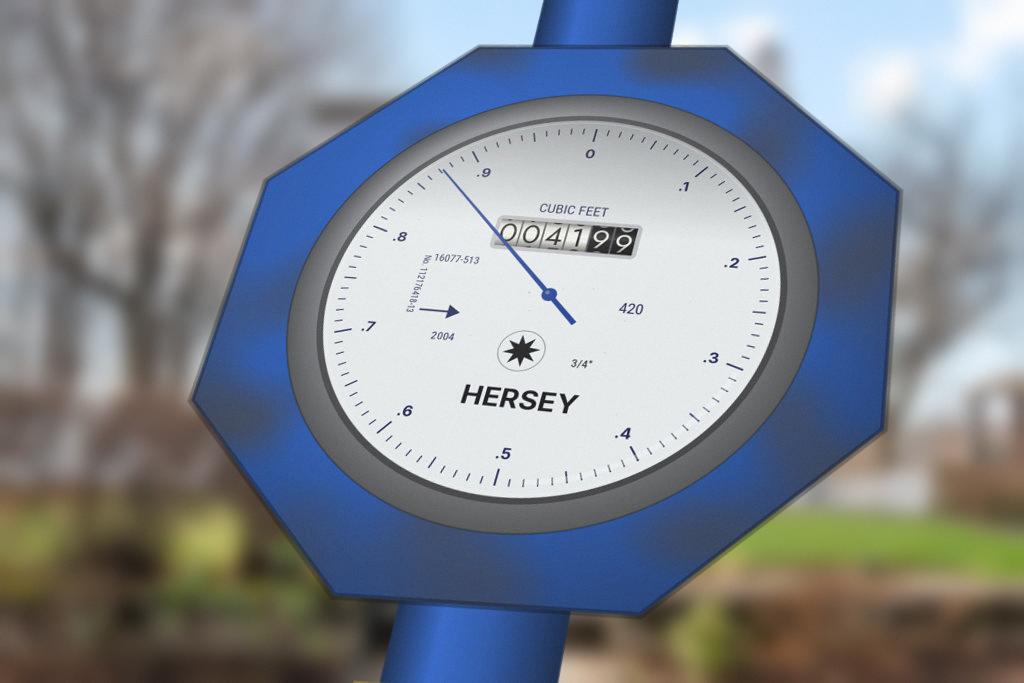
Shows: 4198.87 ft³
